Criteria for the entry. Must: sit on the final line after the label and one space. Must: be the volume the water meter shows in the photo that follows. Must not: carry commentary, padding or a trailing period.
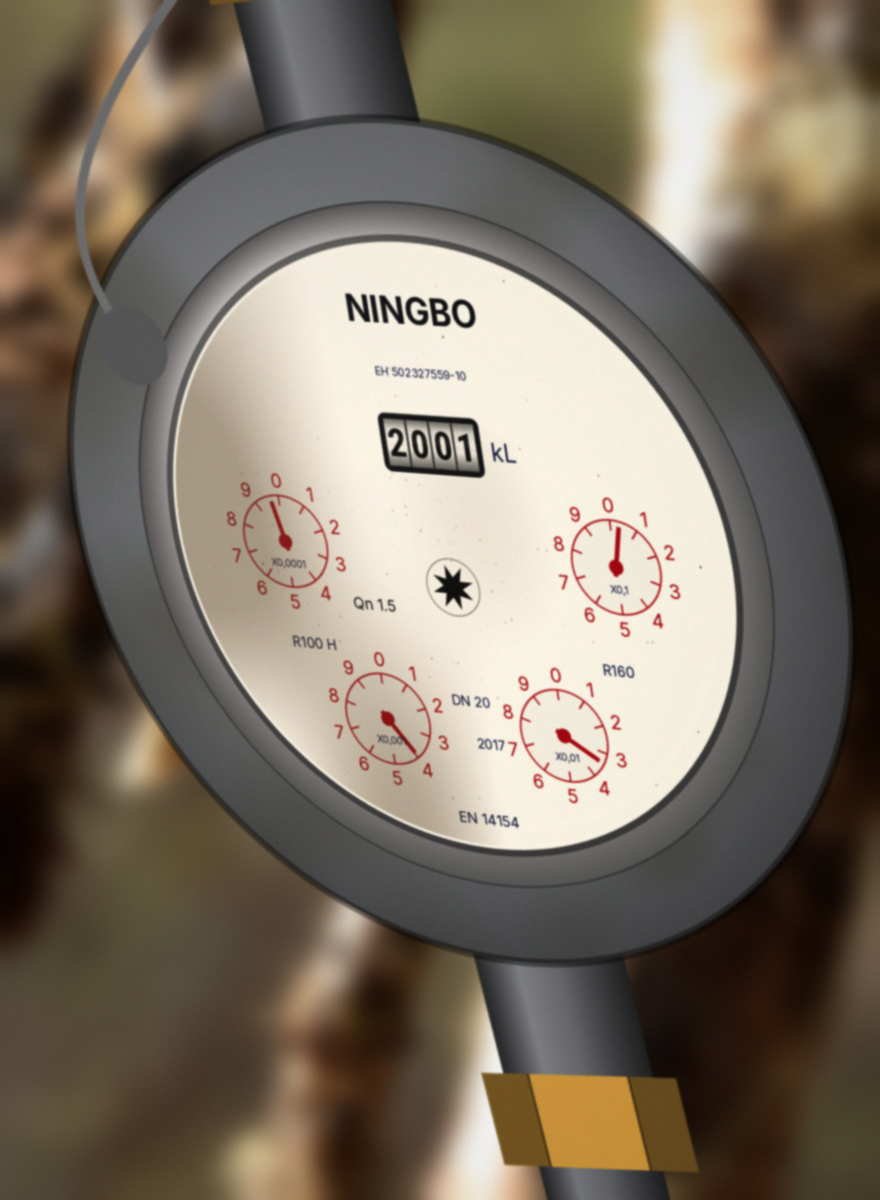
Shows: 2001.0339 kL
